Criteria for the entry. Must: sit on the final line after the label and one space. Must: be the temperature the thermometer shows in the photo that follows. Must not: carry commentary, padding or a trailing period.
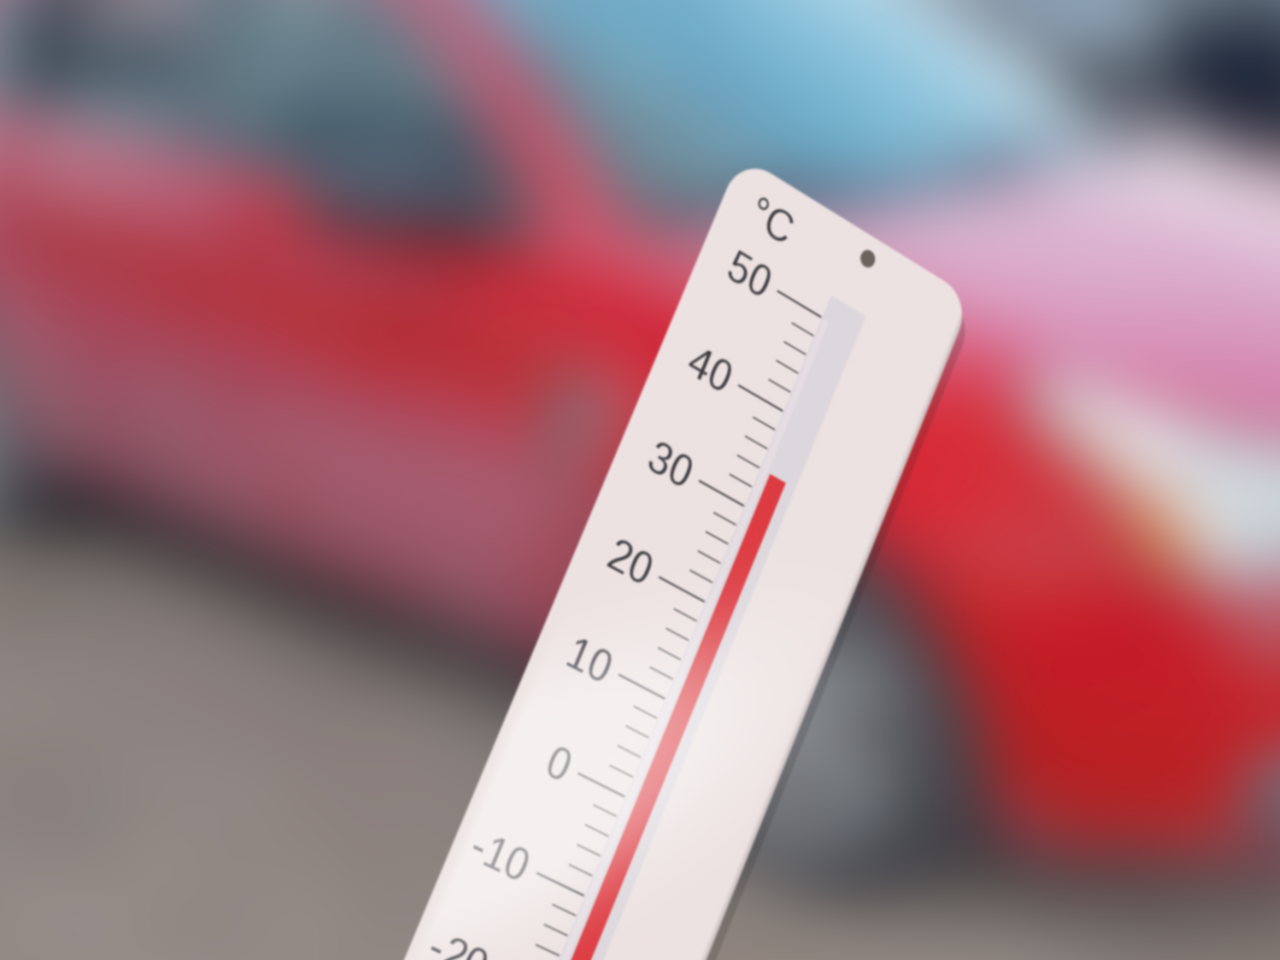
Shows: 34 °C
